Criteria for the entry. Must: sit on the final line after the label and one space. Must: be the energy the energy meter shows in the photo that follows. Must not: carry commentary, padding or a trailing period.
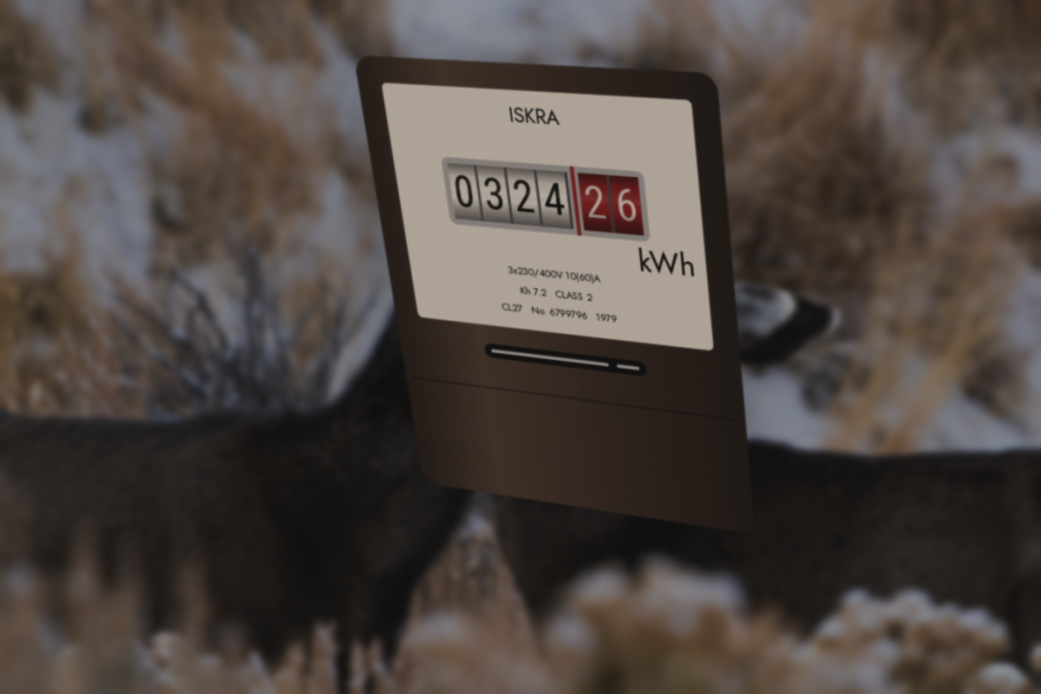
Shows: 324.26 kWh
